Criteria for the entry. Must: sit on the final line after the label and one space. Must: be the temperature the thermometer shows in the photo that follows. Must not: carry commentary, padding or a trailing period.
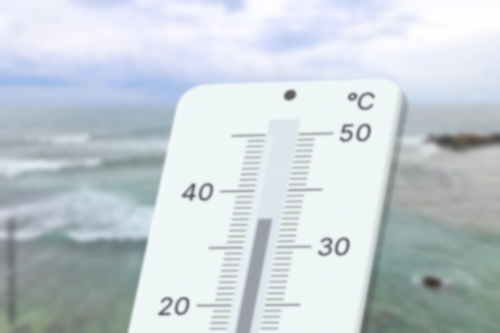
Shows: 35 °C
